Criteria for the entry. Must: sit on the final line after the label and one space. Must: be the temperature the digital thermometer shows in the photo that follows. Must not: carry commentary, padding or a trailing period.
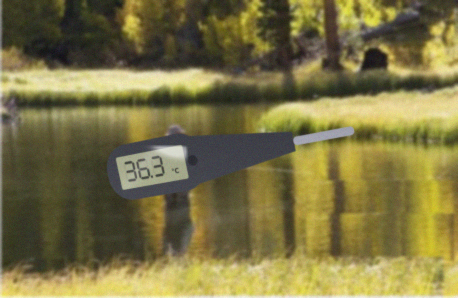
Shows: 36.3 °C
